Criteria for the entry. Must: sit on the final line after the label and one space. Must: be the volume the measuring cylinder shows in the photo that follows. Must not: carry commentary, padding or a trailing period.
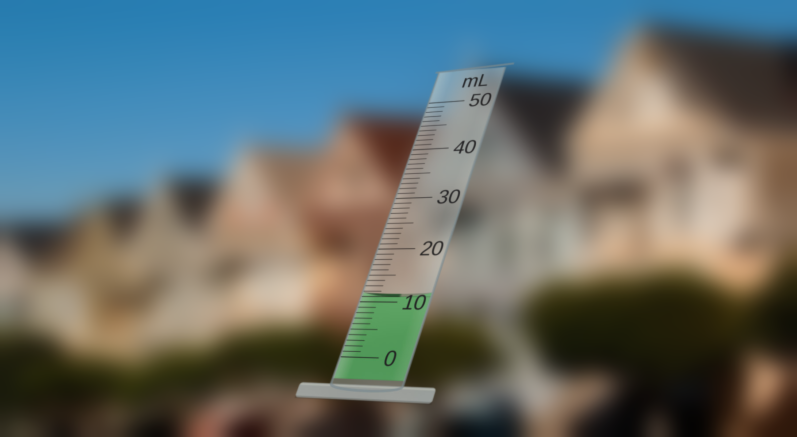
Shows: 11 mL
